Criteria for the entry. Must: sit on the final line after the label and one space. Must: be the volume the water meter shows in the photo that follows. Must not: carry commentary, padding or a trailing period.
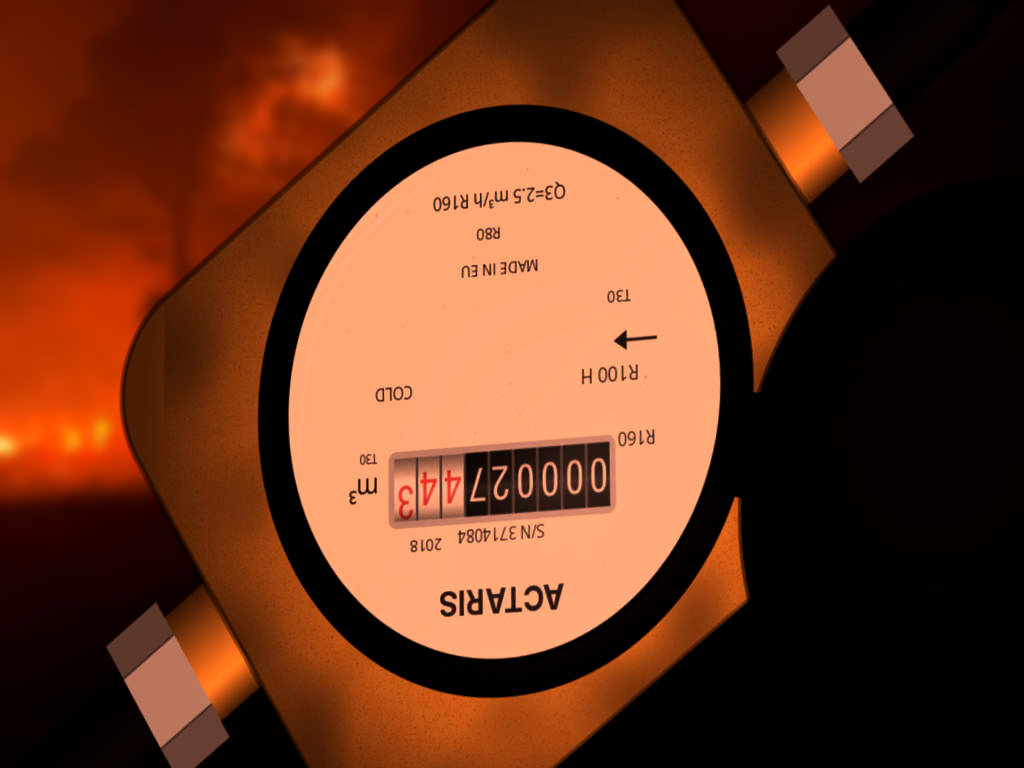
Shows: 27.443 m³
